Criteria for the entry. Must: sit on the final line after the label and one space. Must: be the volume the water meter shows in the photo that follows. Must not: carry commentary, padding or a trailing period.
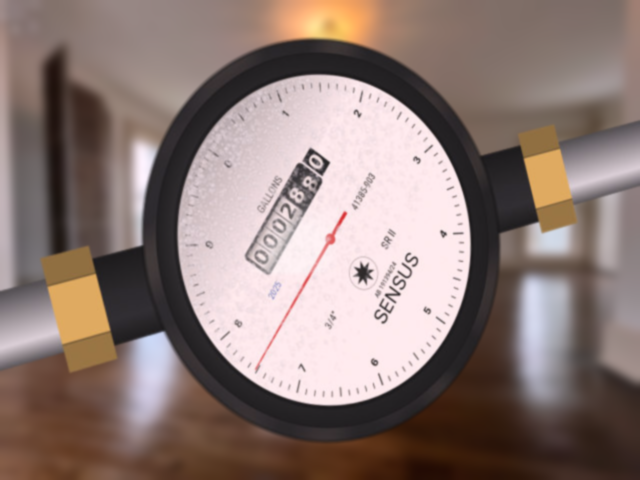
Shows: 2877.5 gal
